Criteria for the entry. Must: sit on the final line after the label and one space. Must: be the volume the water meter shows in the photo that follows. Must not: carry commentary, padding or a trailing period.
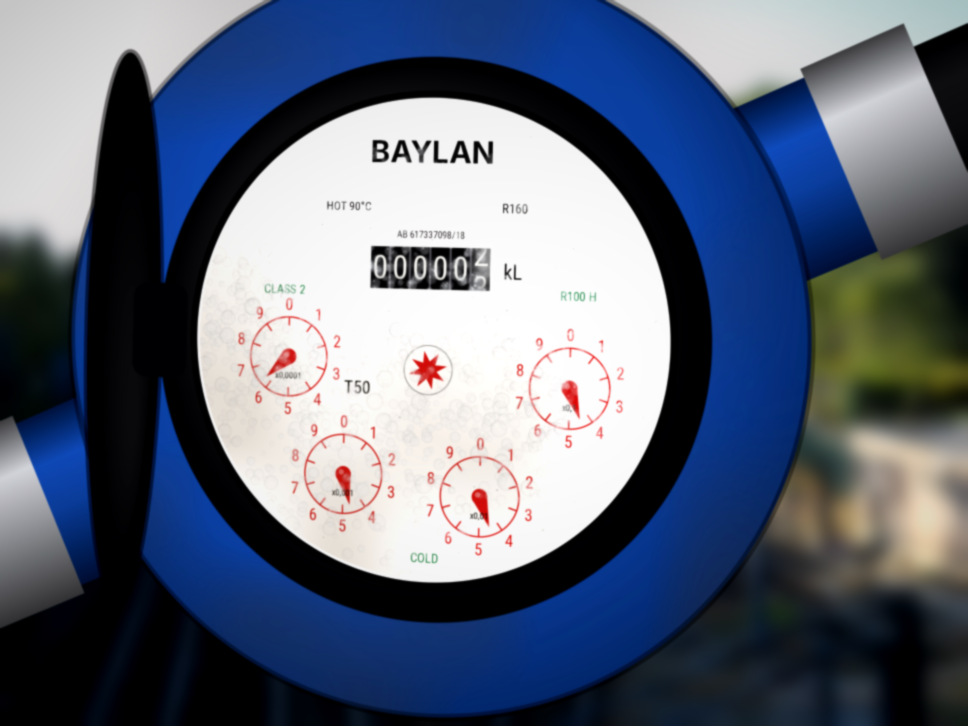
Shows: 2.4446 kL
